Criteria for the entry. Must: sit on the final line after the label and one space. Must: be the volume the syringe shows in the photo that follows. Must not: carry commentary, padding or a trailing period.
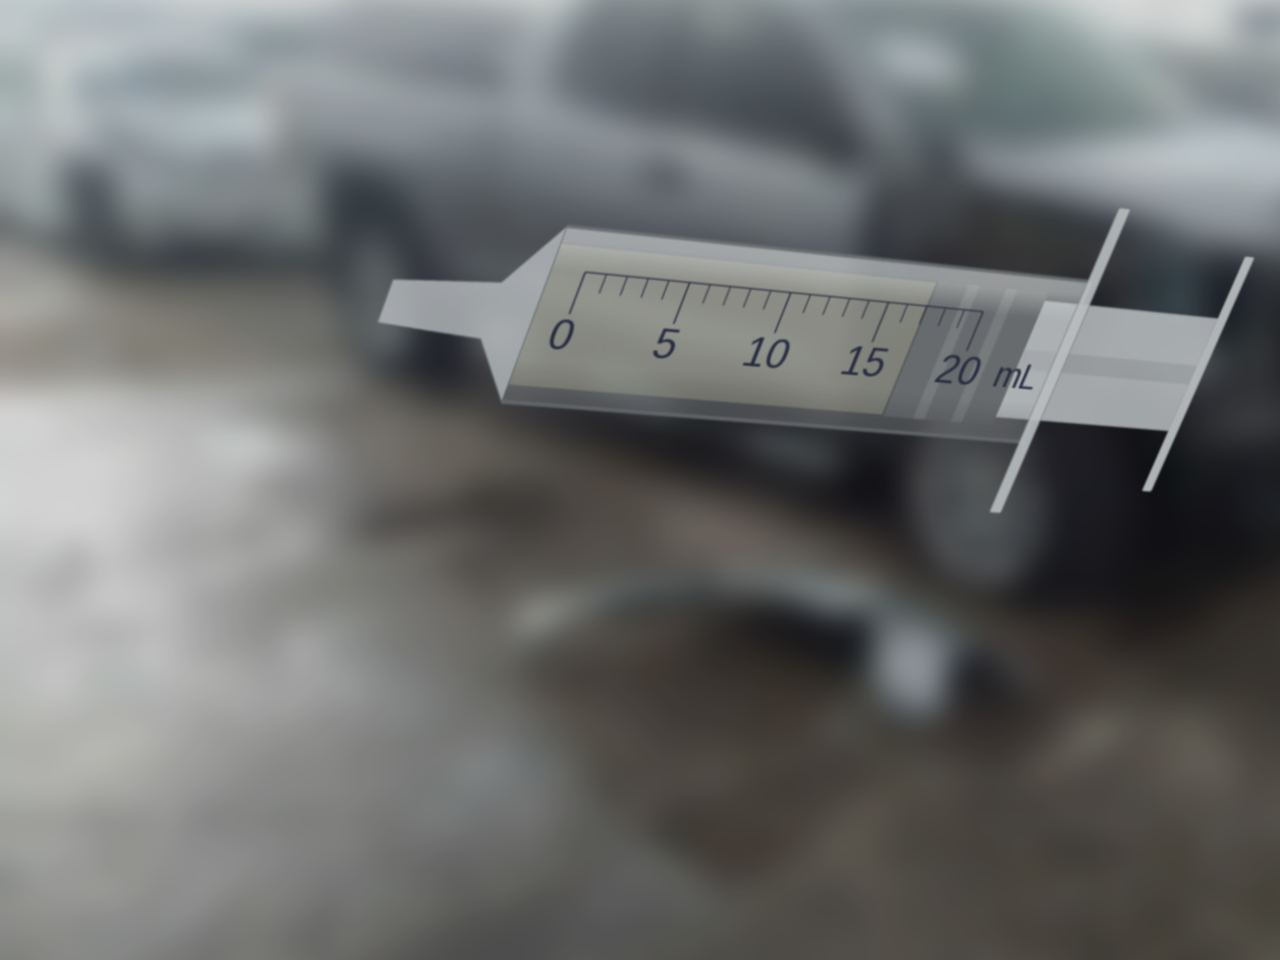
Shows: 17 mL
